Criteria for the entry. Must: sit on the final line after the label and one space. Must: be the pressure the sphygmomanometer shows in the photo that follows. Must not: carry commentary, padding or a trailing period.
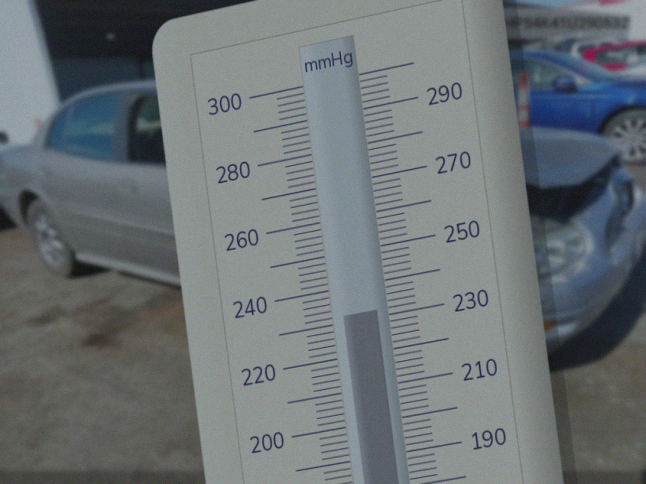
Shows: 232 mmHg
